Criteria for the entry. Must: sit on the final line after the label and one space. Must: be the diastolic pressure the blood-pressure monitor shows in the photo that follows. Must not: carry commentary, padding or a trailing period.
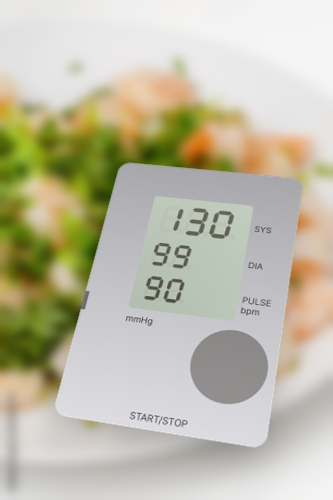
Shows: 99 mmHg
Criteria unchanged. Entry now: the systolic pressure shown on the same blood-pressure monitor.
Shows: 130 mmHg
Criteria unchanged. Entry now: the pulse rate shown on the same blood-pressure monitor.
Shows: 90 bpm
